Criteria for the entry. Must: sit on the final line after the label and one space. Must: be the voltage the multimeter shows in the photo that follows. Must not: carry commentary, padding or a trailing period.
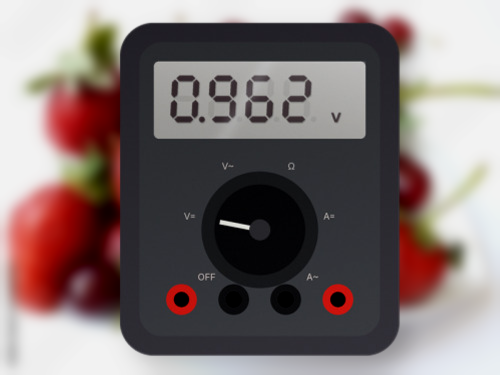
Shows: 0.962 V
